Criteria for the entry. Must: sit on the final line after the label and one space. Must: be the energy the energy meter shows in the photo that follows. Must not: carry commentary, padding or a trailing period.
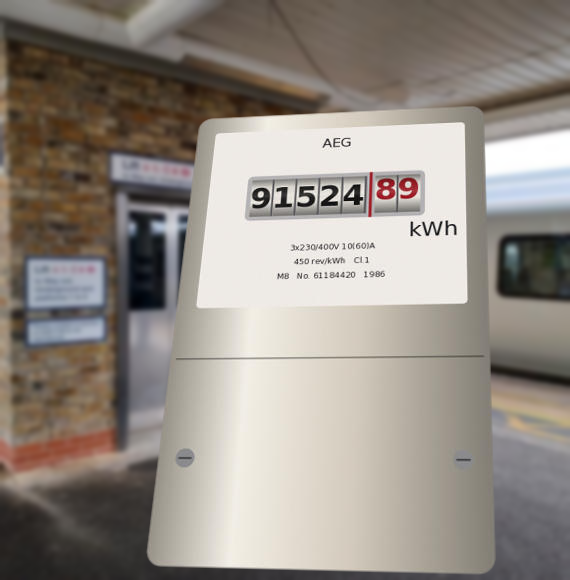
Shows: 91524.89 kWh
